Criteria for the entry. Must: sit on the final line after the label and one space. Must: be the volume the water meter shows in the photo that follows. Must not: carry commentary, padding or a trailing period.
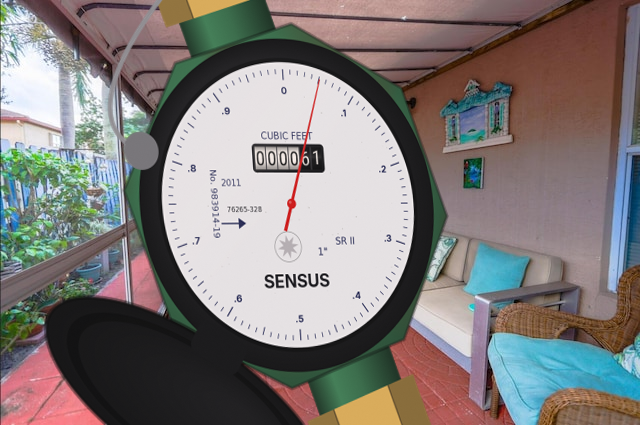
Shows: 61.05 ft³
